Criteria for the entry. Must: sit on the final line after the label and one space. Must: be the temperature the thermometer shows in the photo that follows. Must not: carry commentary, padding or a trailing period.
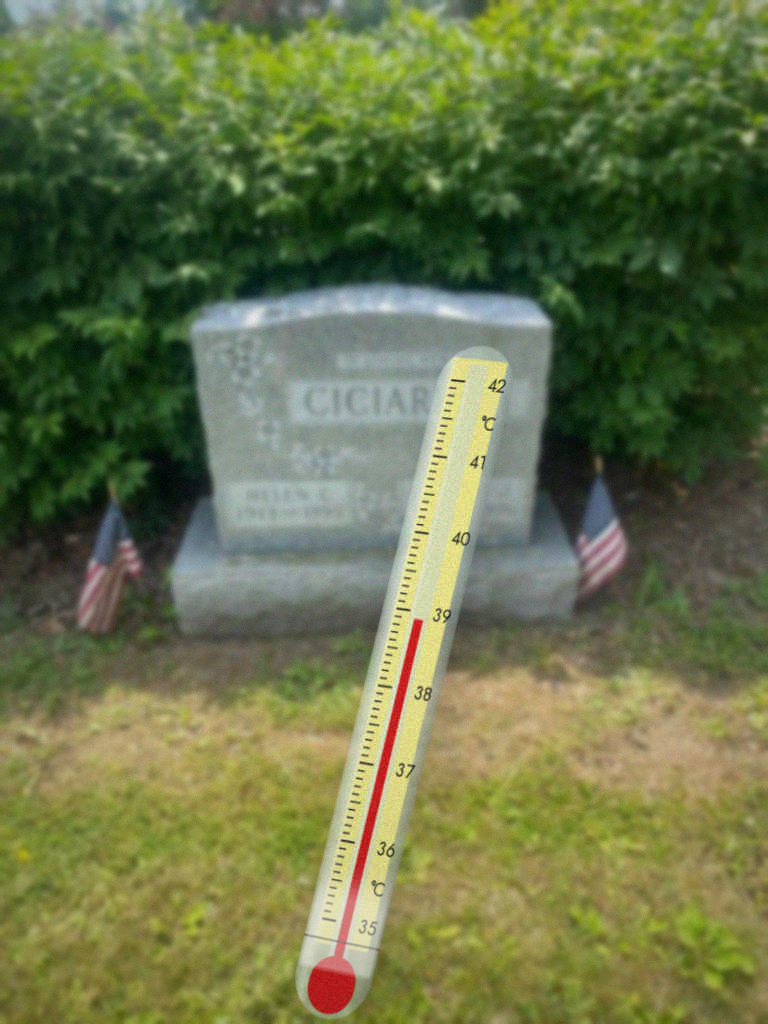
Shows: 38.9 °C
